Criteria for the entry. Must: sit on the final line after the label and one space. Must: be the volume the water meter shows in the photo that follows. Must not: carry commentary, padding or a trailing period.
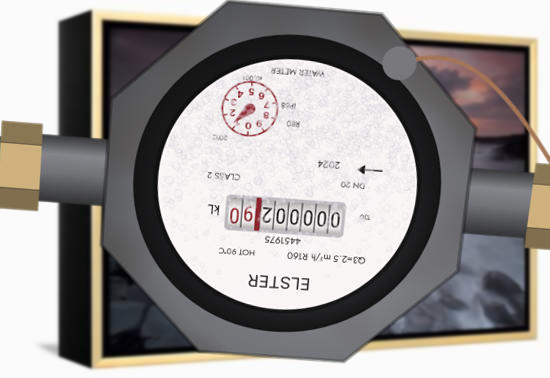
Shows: 2.901 kL
